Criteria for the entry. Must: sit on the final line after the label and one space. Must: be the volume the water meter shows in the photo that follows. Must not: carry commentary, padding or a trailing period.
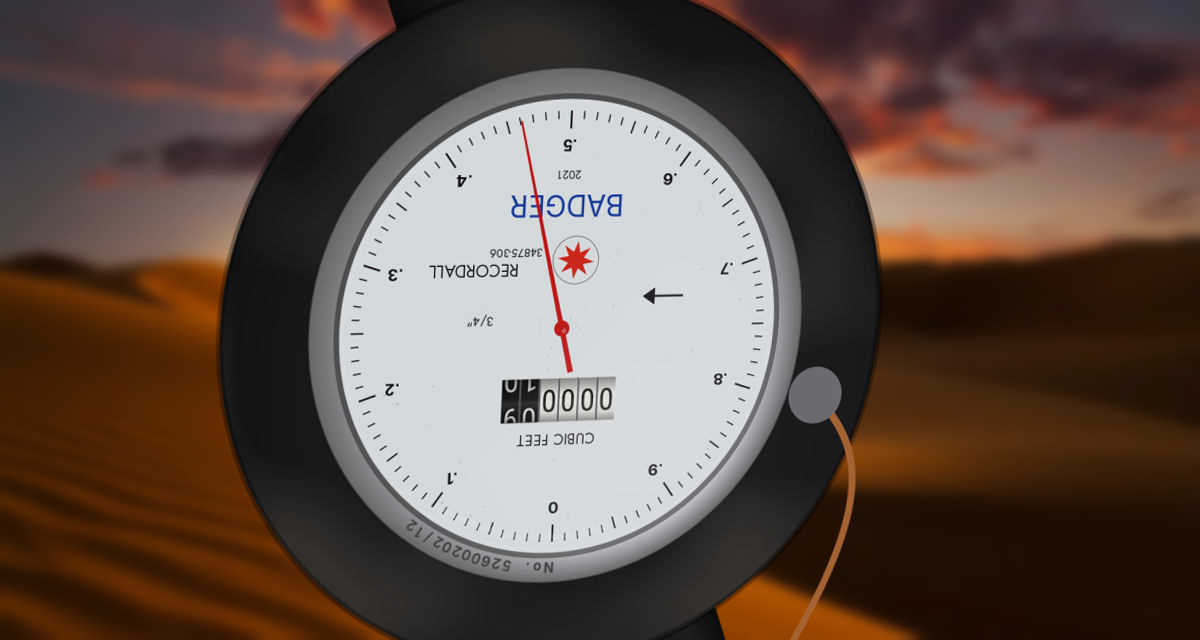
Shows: 9.46 ft³
